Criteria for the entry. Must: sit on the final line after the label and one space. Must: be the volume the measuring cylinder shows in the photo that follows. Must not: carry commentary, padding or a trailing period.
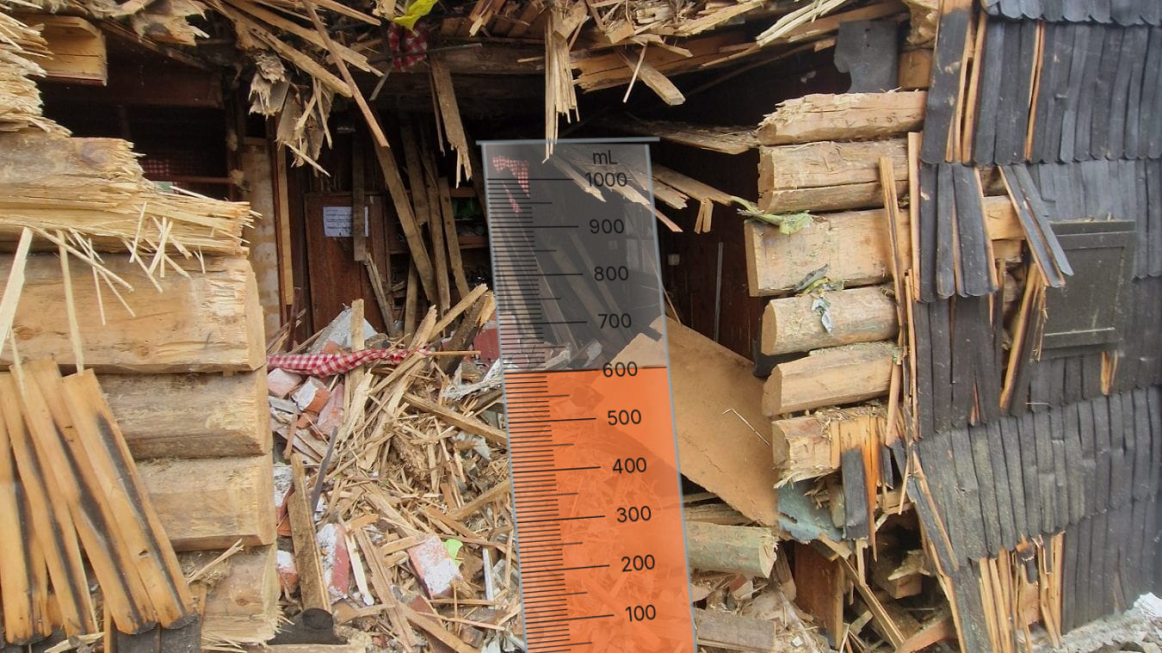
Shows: 600 mL
